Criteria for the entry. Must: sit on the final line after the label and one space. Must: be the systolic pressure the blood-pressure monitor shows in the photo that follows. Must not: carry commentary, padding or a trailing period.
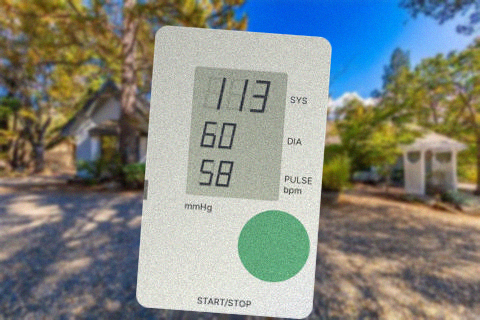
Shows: 113 mmHg
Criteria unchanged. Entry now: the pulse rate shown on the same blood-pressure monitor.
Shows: 58 bpm
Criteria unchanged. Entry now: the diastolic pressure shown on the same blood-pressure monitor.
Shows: 60 mmHg
